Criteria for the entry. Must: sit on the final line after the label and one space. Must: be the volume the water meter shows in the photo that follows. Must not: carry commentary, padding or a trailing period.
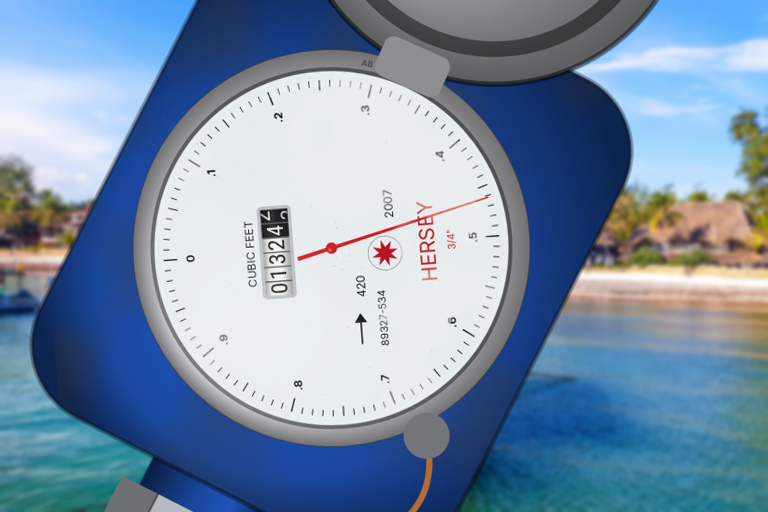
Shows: 13242.46 ft³
